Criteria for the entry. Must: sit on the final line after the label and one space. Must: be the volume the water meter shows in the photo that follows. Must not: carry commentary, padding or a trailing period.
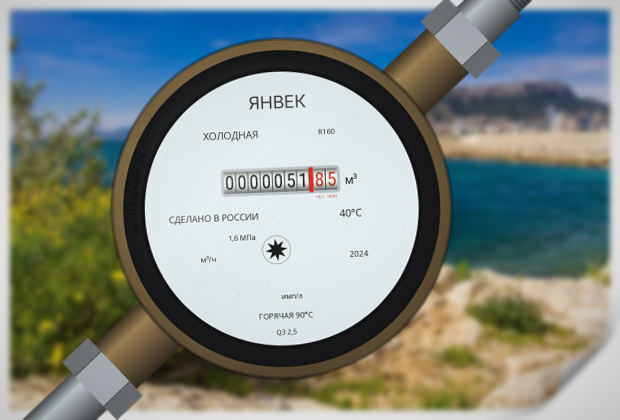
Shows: 51.85 m³
